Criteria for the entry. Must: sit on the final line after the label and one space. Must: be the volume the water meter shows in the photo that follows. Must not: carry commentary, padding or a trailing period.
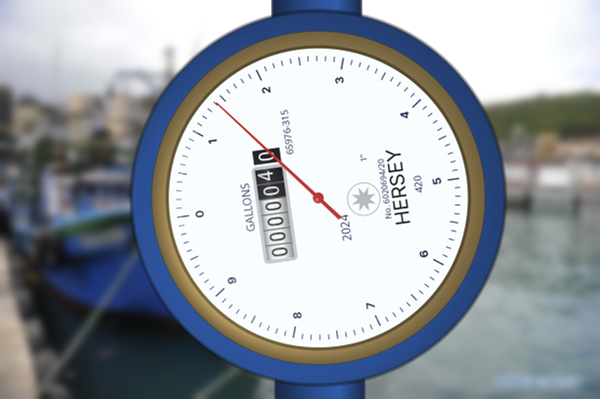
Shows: 41.4 gal
